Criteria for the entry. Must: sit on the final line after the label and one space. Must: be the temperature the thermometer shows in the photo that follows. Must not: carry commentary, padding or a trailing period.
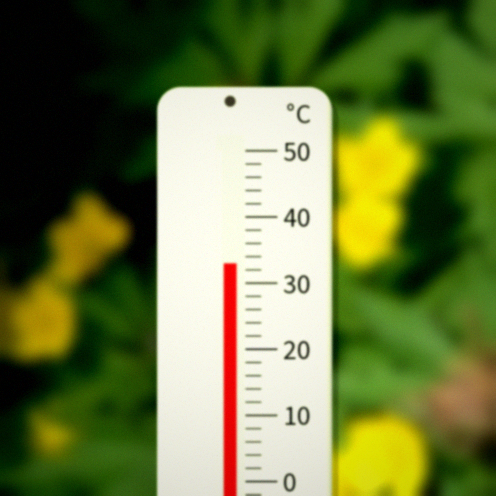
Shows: 33 °C
